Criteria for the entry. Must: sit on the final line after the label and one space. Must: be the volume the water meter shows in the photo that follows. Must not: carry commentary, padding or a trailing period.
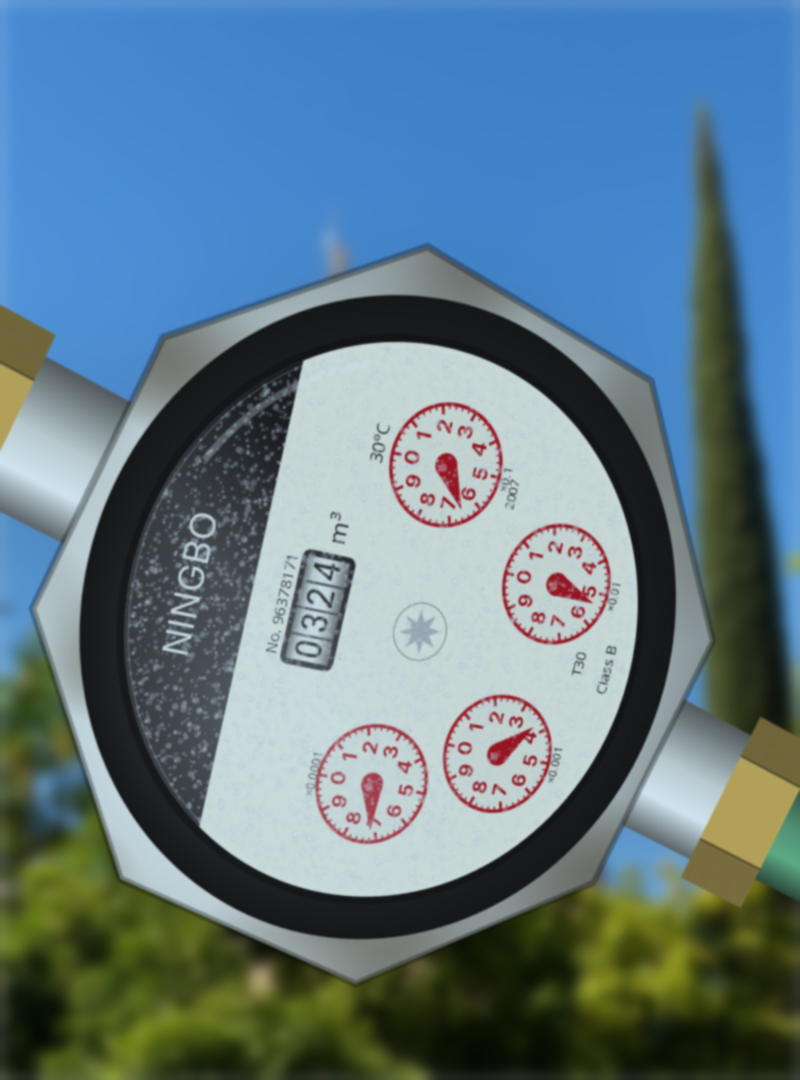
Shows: 324.6537 m³
